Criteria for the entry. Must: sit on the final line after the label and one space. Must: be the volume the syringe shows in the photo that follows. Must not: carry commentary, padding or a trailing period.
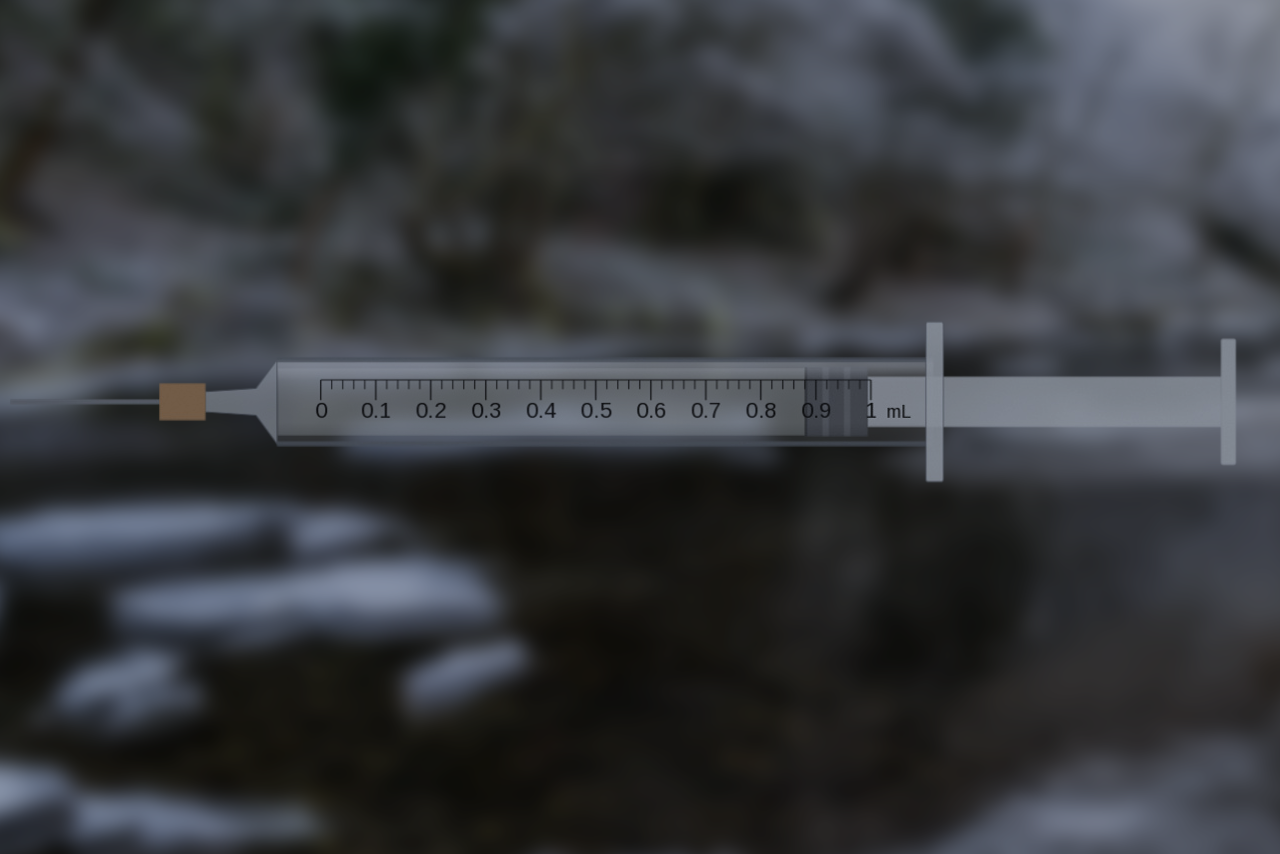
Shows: 0.88 mL
